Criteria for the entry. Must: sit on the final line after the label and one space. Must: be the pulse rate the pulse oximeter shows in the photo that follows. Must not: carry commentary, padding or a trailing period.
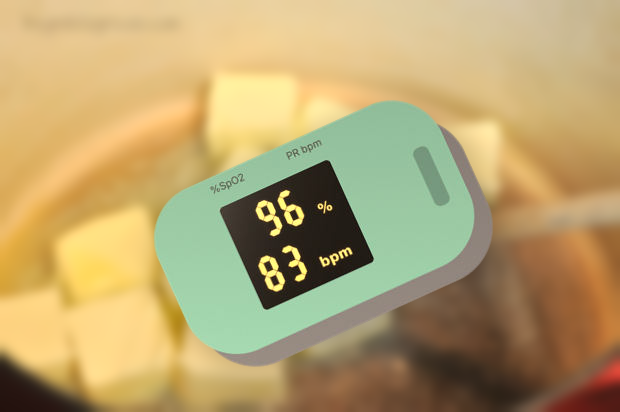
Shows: 83 bpm
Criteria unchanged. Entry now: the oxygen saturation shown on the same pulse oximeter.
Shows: 96 %
